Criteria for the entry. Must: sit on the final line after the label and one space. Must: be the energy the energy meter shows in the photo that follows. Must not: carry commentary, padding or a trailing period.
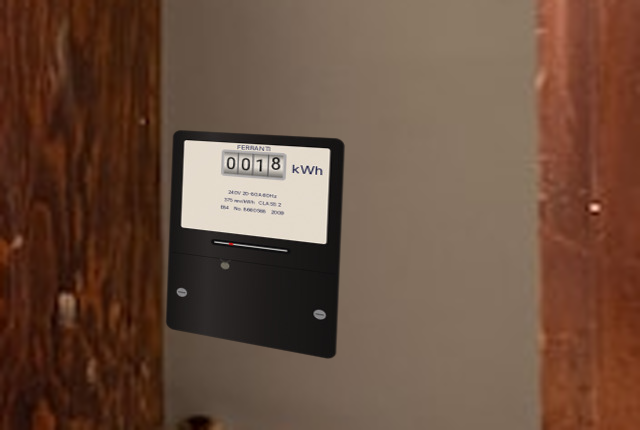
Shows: 18 kWh
